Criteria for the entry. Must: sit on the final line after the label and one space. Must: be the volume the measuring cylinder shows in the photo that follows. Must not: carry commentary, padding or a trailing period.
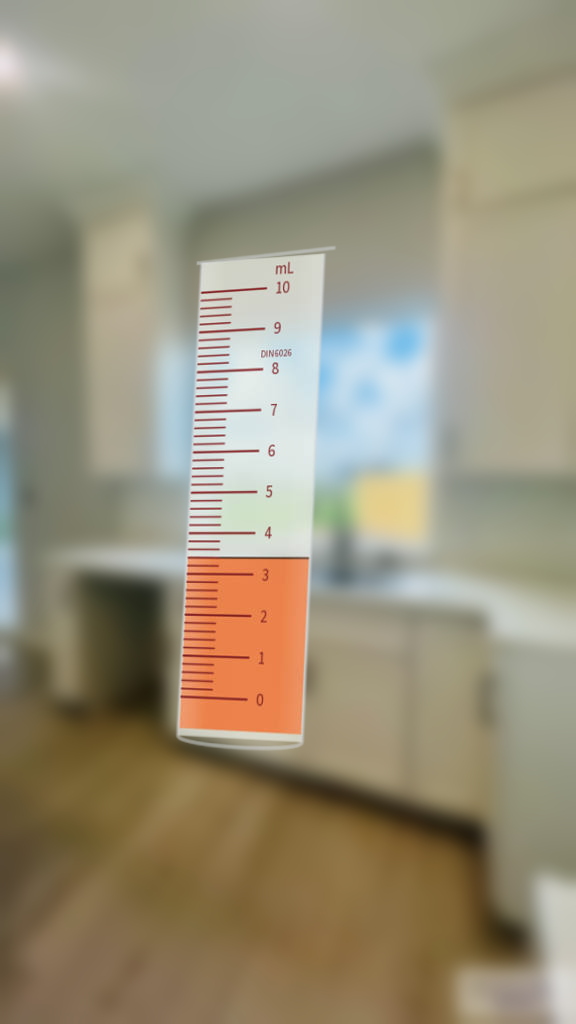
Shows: 3.4 mL
